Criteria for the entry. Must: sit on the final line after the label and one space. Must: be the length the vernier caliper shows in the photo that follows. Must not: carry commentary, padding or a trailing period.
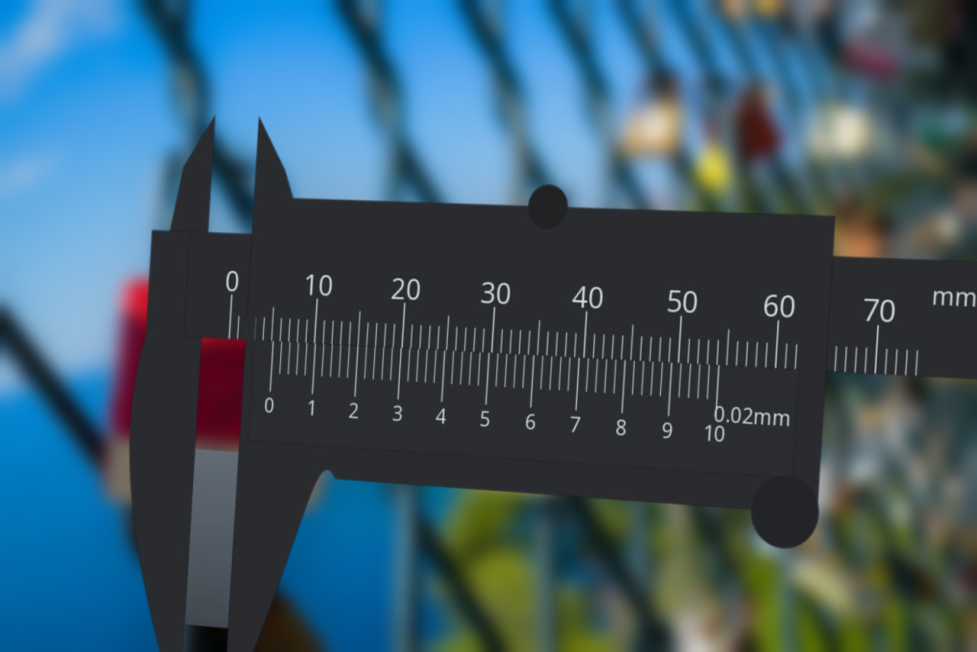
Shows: 5.2 mm
